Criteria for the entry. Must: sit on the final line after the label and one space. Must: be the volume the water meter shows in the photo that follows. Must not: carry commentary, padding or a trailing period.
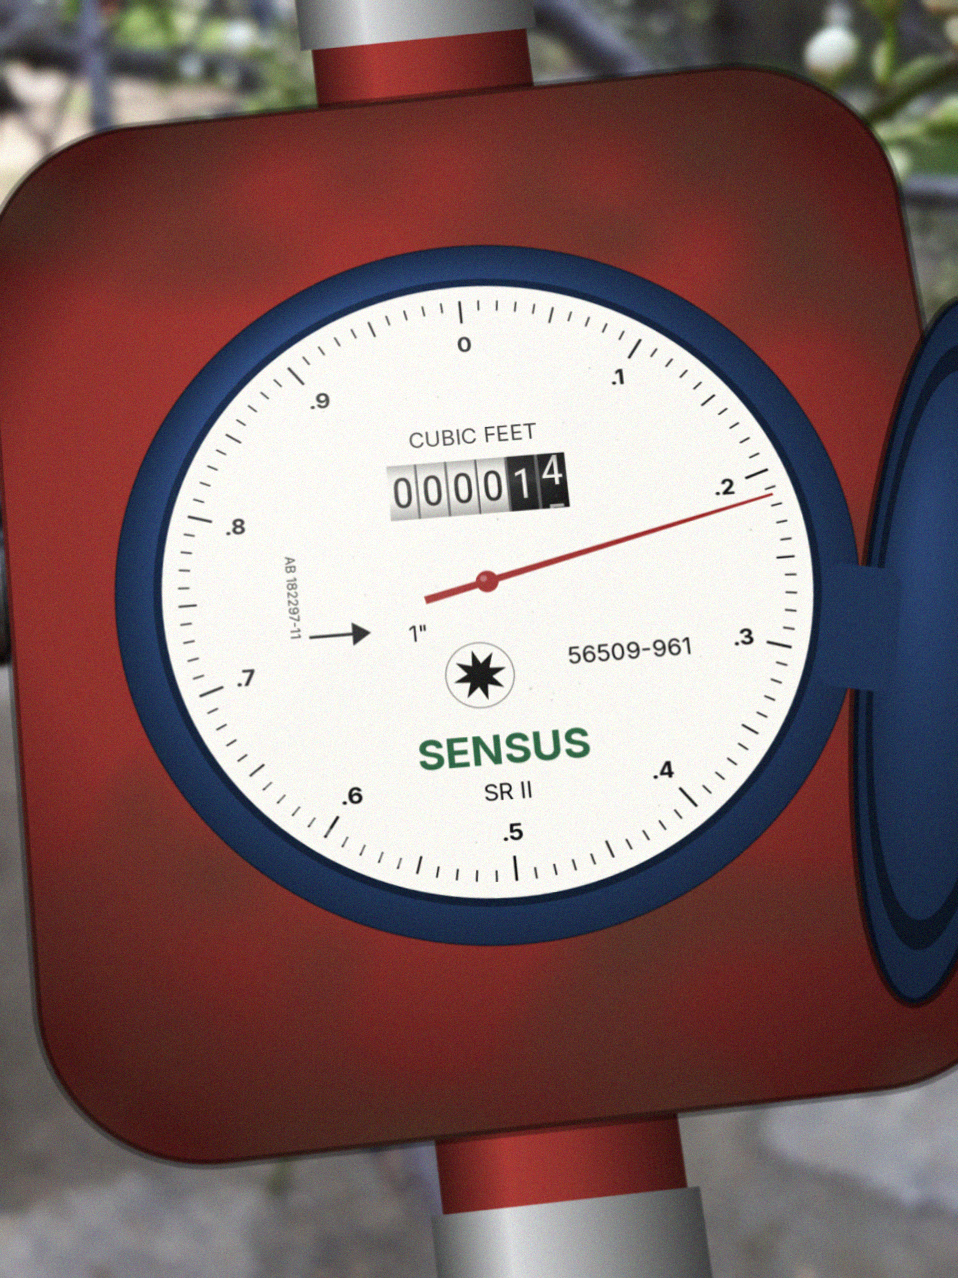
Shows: 14.21 ft³
